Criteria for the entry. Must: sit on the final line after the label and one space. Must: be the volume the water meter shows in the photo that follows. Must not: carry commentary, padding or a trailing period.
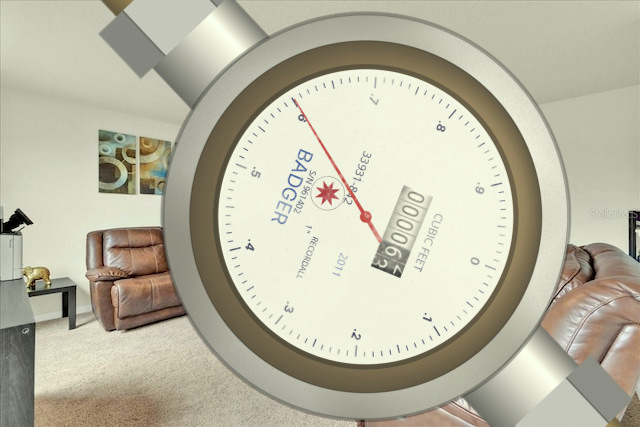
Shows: 62.60 ft³
